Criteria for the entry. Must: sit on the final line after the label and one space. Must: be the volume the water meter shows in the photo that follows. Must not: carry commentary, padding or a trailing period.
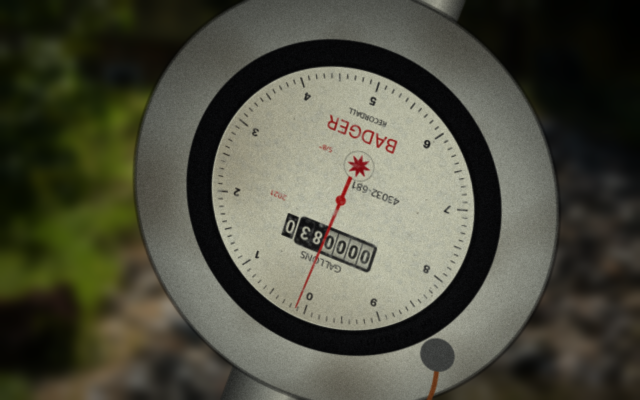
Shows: 830.1 gal
